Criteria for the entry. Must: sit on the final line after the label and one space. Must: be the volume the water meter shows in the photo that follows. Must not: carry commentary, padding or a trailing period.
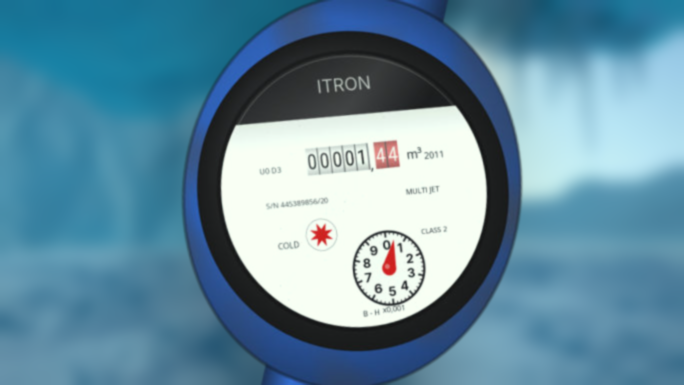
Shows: 1.440 m³
